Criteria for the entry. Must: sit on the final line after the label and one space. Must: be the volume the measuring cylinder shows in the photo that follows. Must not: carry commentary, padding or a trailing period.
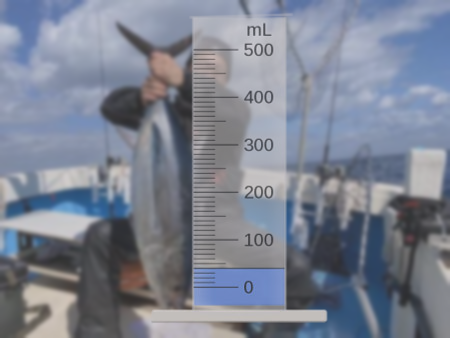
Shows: 40 mL
